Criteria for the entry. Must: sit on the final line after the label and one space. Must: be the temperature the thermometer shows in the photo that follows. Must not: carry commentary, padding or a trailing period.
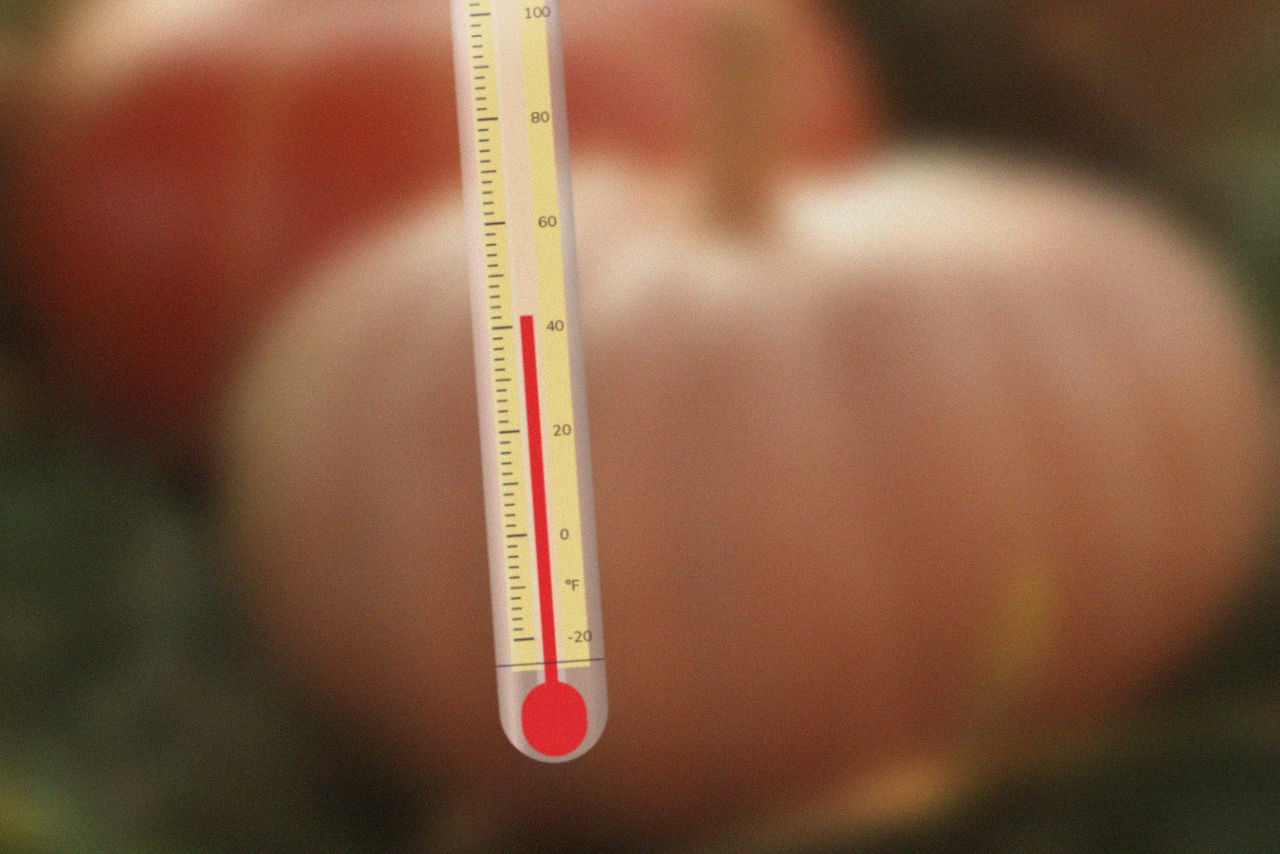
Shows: 42 °F
